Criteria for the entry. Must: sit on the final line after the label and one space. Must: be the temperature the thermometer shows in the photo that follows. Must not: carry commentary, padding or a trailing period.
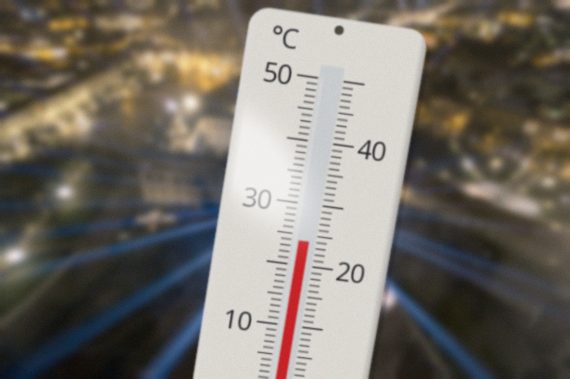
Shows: 24 °C
